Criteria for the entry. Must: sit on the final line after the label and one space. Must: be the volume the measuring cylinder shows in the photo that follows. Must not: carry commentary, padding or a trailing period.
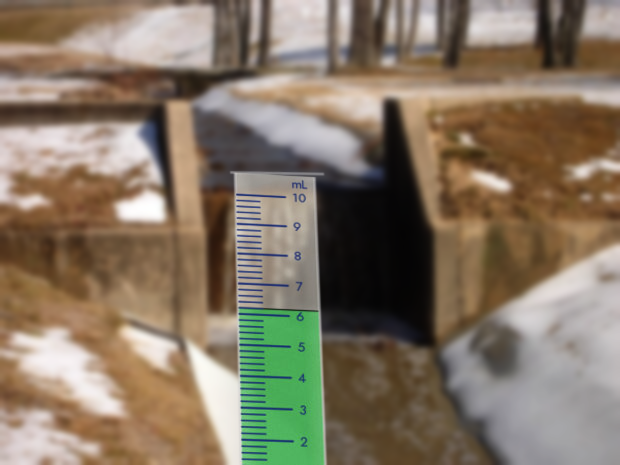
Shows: 6.2 mL
